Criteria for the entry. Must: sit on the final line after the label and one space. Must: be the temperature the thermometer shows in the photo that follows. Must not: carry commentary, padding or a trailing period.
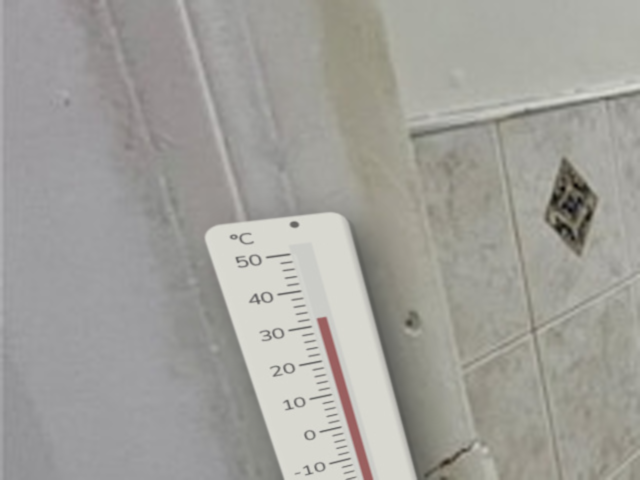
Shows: 32 °C
